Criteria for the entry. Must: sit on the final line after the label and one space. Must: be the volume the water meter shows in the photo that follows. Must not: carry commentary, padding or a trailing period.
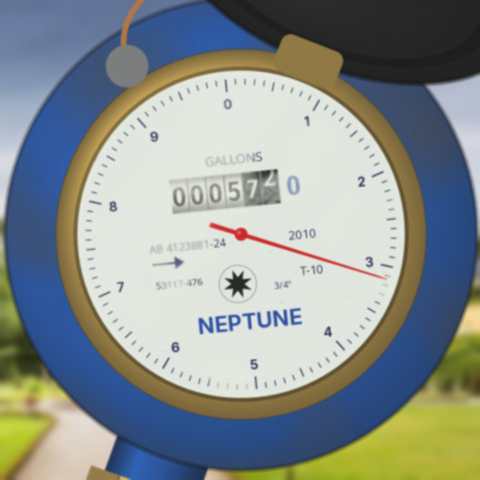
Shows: 5723.1 gal
